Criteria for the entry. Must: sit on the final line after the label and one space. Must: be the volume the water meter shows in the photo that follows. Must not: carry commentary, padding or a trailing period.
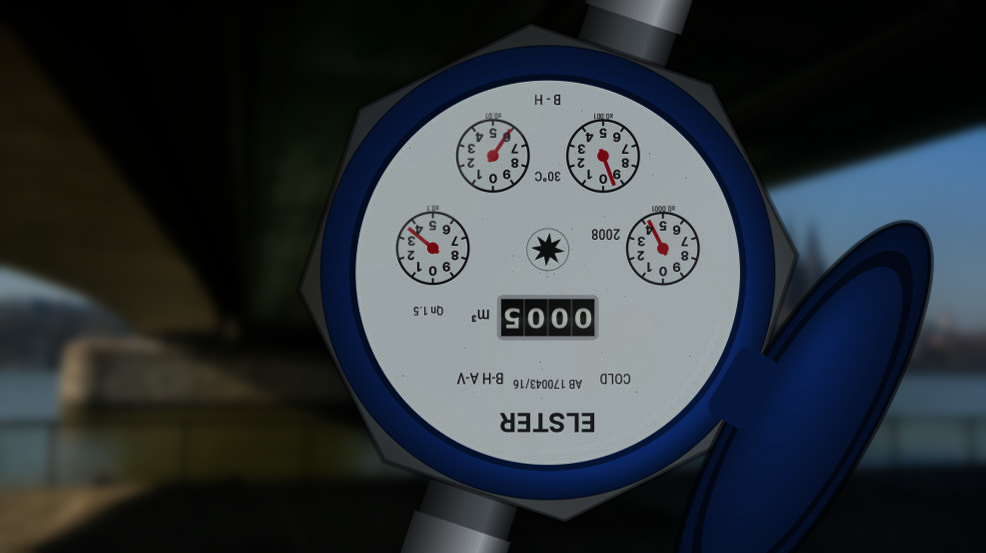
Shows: 5.3594 m³
